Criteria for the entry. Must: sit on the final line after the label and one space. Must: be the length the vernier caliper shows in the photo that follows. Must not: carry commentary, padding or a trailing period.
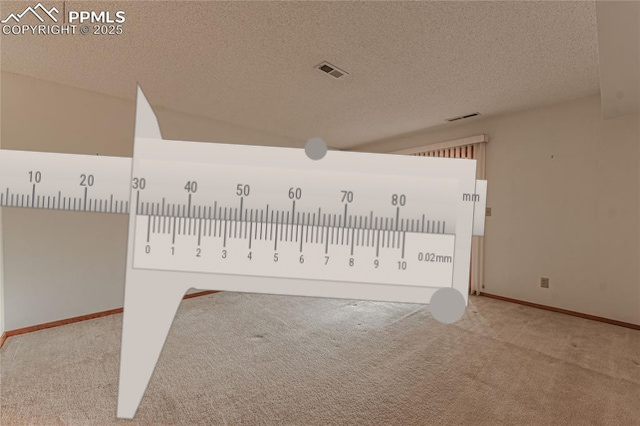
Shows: 32.5 mm
